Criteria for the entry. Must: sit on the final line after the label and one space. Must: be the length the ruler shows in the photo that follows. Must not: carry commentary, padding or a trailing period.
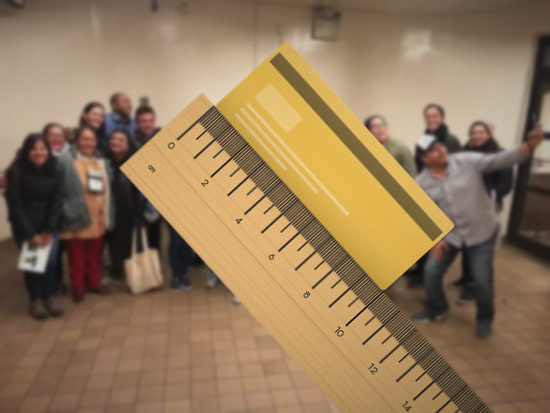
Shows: 10 cm
